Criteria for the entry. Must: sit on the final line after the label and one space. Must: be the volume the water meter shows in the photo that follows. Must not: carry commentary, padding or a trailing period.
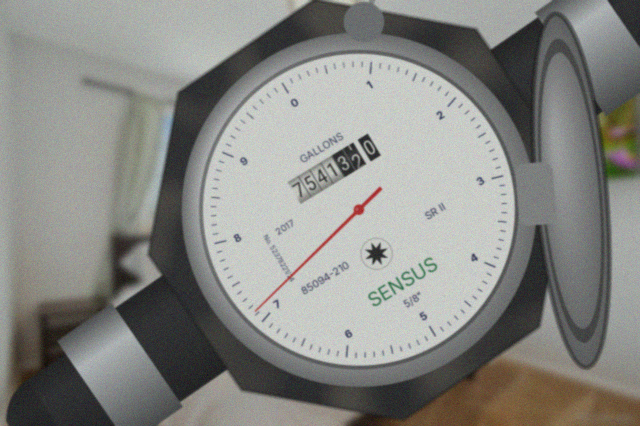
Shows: 7541317.1 gal
